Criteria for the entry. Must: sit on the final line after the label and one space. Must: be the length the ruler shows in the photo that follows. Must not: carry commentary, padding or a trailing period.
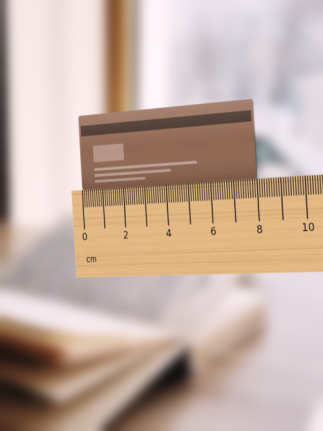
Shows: 8 cm
